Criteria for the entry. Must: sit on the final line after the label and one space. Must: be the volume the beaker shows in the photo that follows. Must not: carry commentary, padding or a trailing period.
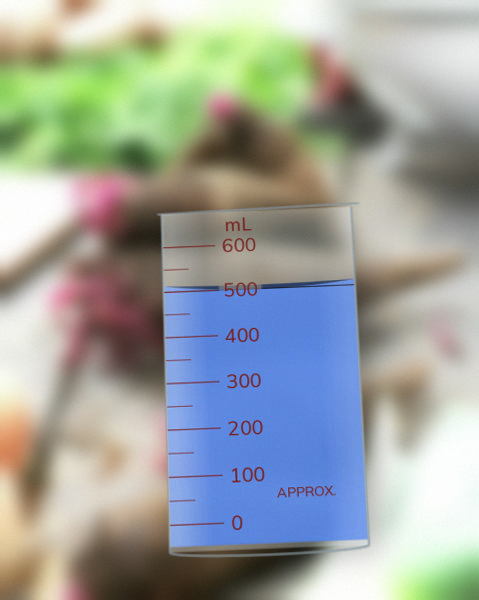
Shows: 500 mL
